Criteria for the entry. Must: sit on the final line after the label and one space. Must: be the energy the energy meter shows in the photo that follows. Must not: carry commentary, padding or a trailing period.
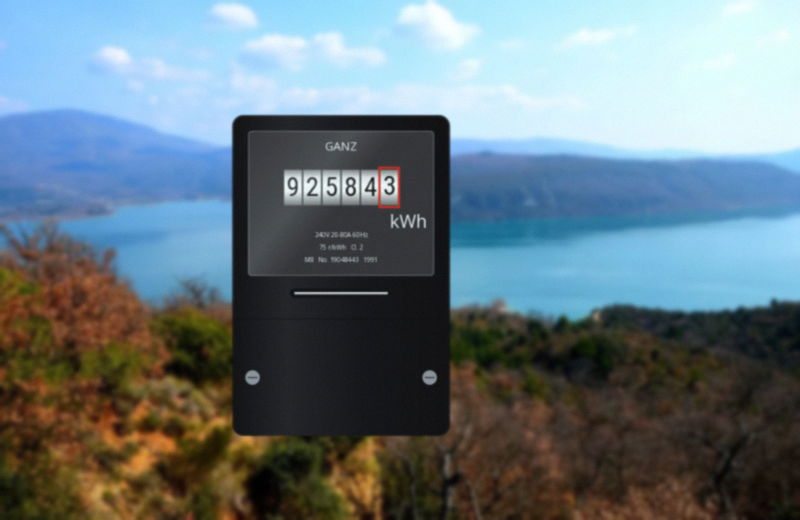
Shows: 92584.3 kWh
